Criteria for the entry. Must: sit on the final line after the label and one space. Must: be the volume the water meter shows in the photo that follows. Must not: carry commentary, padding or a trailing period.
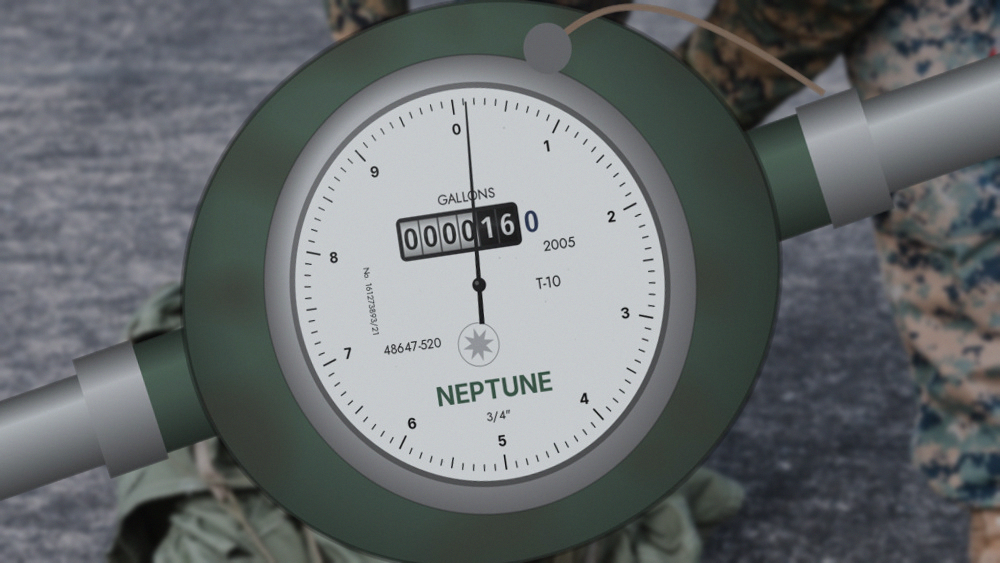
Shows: 160.1 gal
